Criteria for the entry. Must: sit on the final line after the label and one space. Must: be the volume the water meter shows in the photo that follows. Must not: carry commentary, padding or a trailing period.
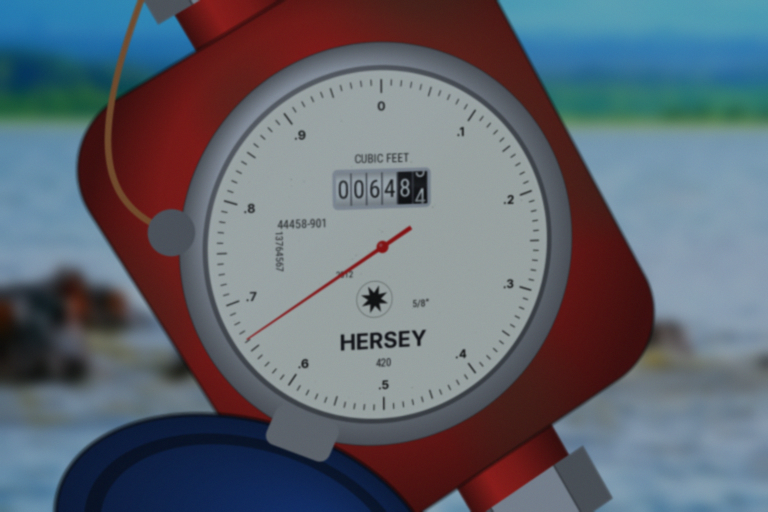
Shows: 6483.66 ft³
